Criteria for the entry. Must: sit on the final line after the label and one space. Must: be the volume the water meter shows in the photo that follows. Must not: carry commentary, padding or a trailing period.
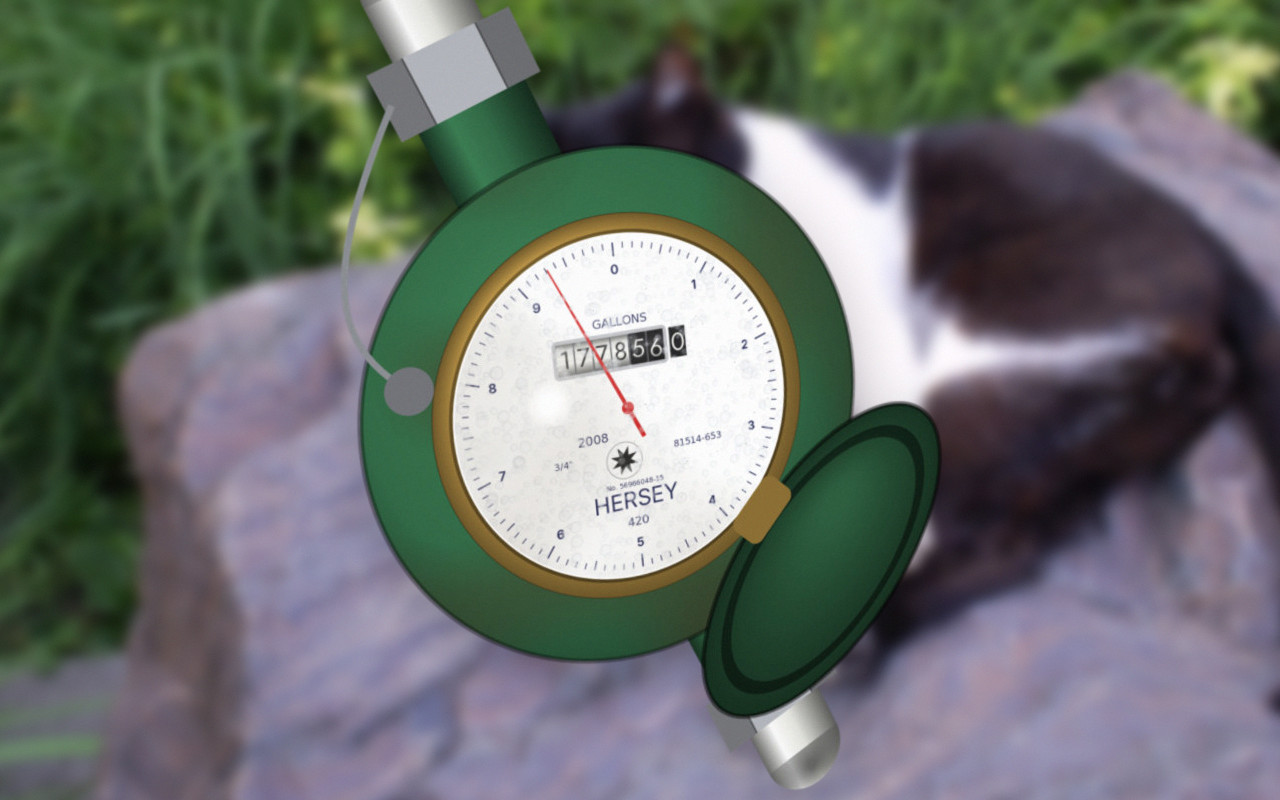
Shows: 1778559.3 gal
